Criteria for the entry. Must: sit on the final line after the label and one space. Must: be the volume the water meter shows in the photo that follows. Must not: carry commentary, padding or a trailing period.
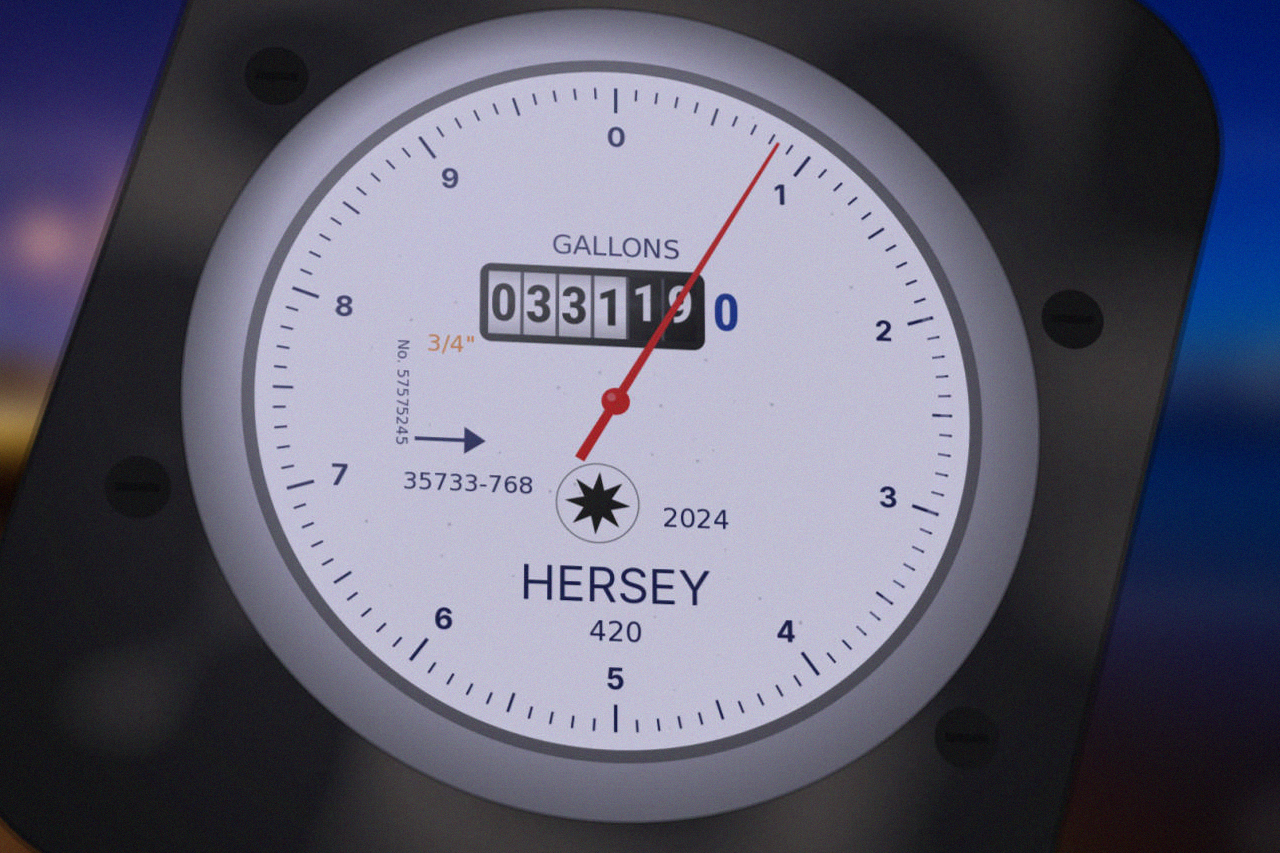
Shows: 331190.8 gal
